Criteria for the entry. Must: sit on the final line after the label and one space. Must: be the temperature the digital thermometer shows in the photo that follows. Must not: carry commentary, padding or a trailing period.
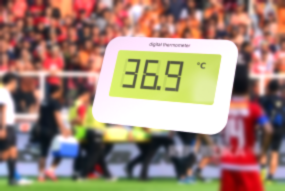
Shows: 36.9 °C
